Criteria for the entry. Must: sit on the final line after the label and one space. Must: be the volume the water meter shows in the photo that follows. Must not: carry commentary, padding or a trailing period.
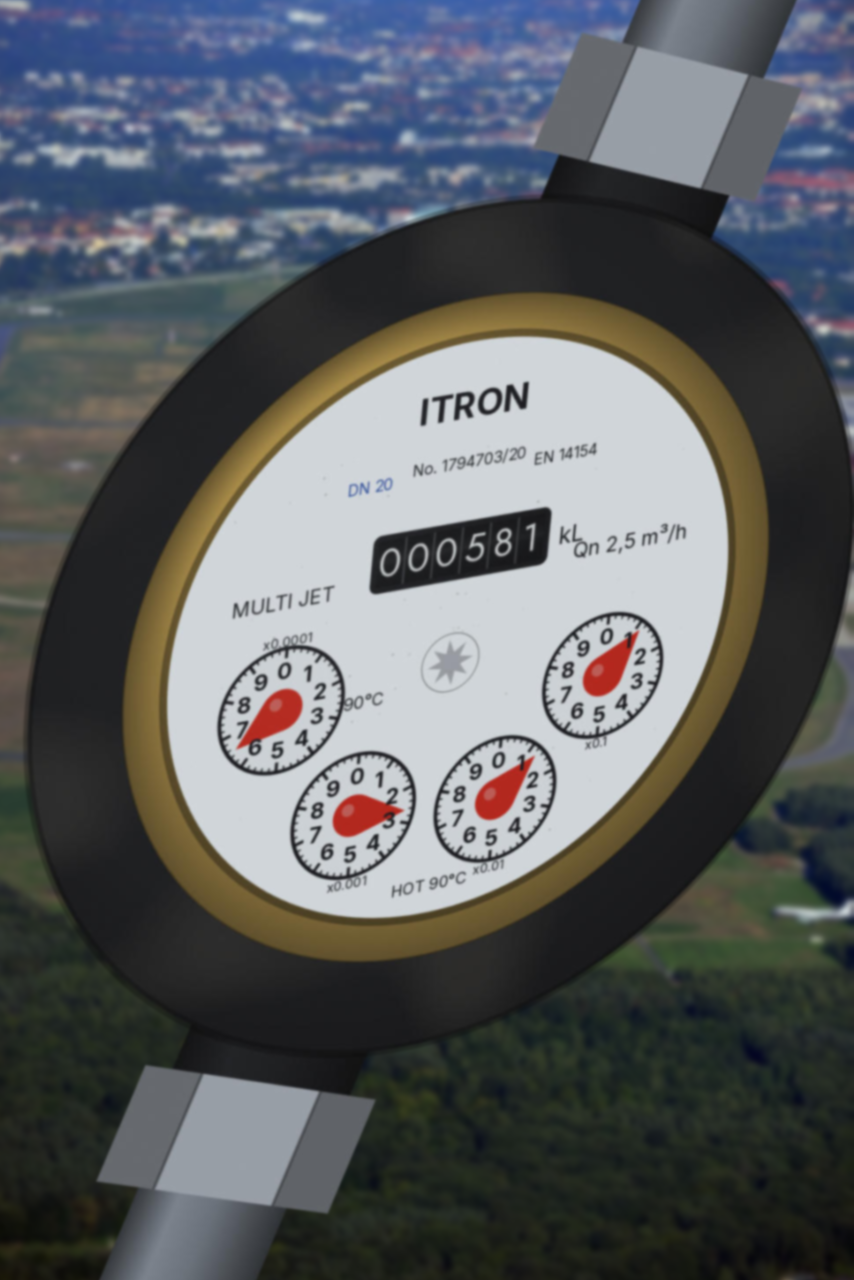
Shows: 581.1126 kL
